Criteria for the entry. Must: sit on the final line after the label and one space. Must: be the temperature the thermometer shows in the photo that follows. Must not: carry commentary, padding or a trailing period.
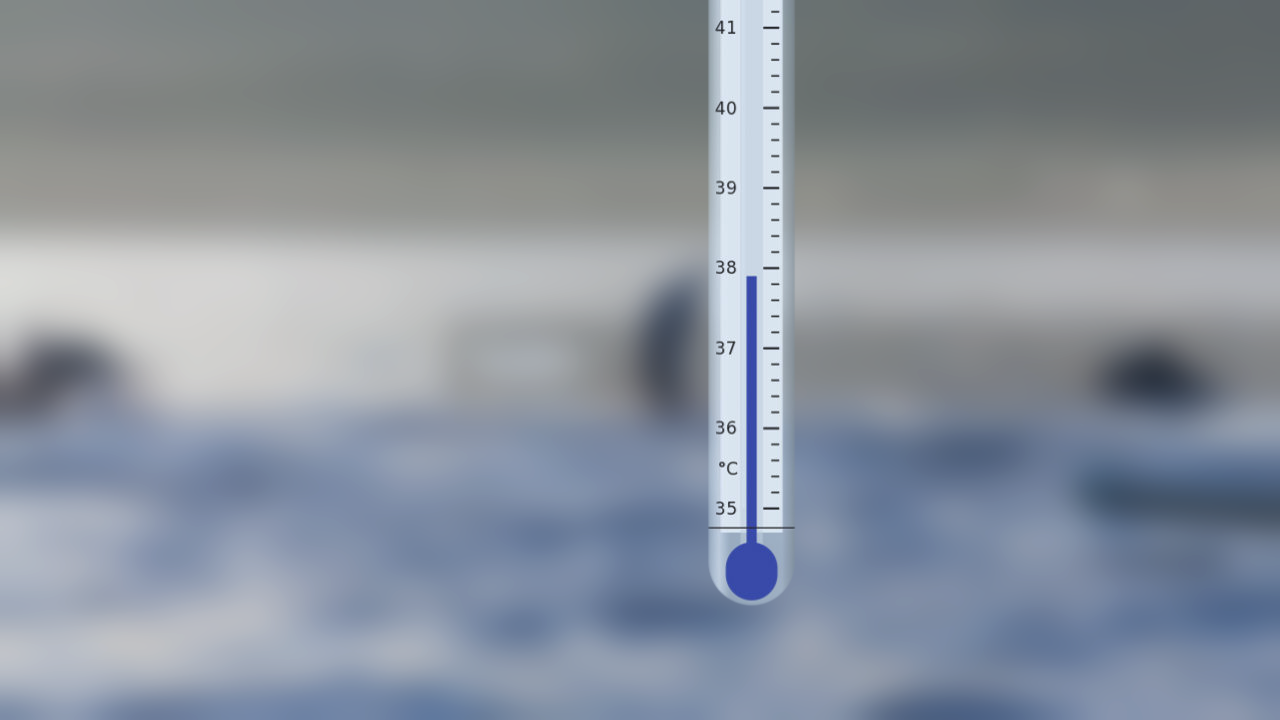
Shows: 37.9 °C
